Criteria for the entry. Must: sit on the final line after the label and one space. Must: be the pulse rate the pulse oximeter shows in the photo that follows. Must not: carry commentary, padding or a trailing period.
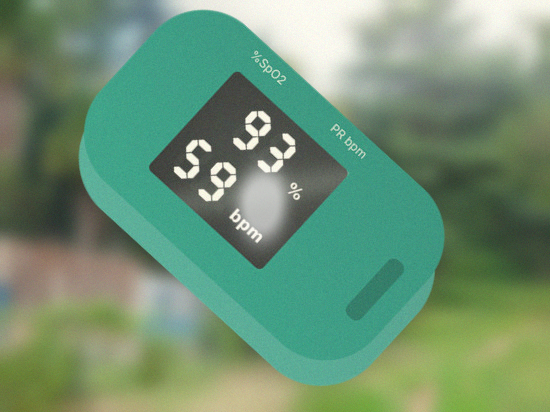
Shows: 59 bpm
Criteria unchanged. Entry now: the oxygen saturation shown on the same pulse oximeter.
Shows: 93 %
